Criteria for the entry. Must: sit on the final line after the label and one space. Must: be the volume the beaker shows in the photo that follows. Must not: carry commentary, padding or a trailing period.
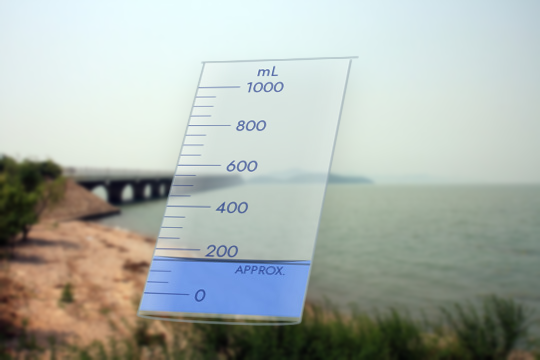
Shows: 150 mL
